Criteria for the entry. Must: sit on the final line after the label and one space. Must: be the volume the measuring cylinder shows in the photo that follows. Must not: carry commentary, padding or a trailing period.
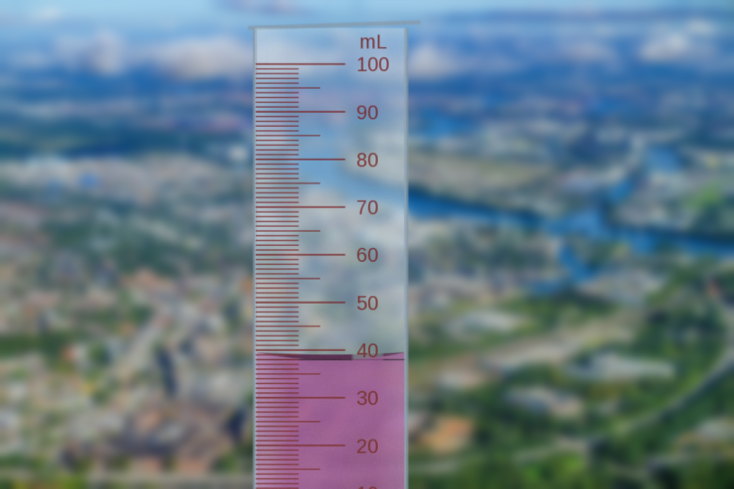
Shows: 38 mL
